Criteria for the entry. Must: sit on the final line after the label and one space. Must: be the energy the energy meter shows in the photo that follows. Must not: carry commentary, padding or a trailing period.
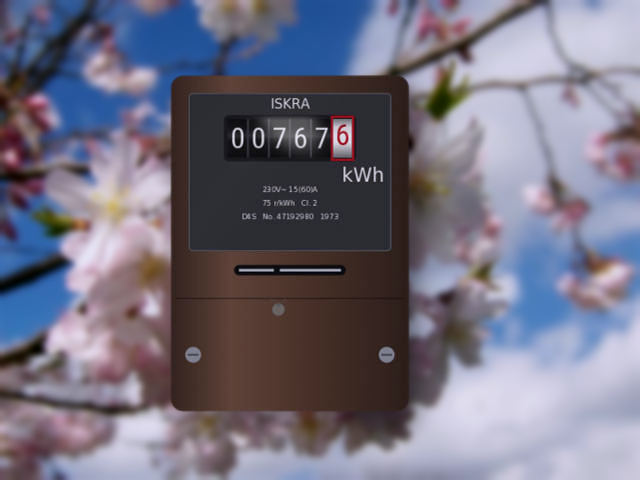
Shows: 767.6 kWh
